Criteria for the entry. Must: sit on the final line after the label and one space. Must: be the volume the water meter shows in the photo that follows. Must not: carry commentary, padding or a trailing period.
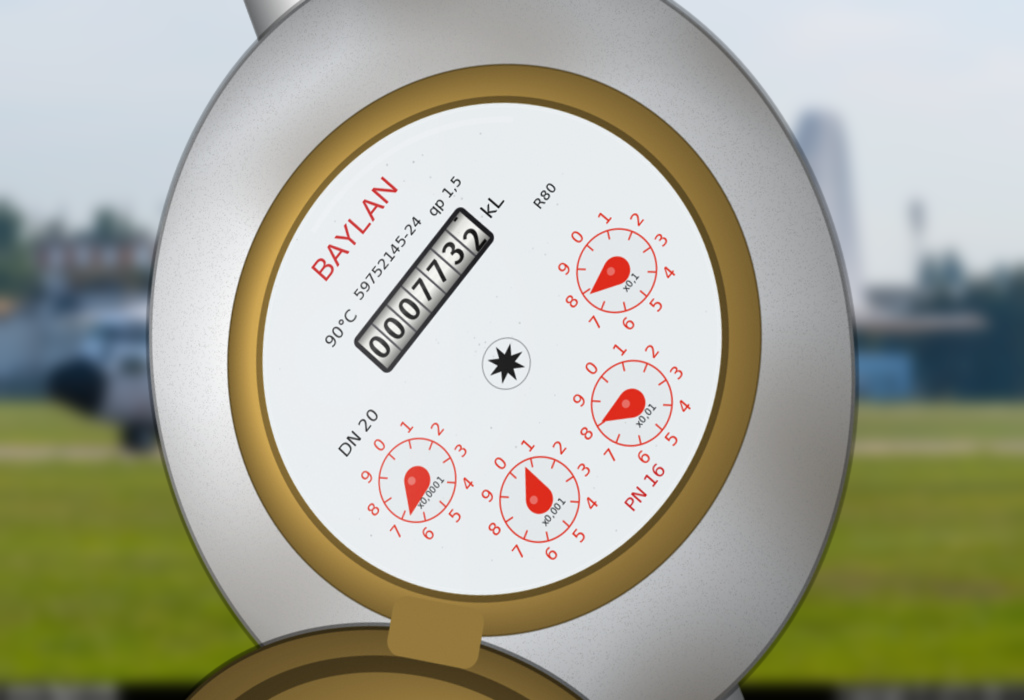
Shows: 7731.7806 kL
